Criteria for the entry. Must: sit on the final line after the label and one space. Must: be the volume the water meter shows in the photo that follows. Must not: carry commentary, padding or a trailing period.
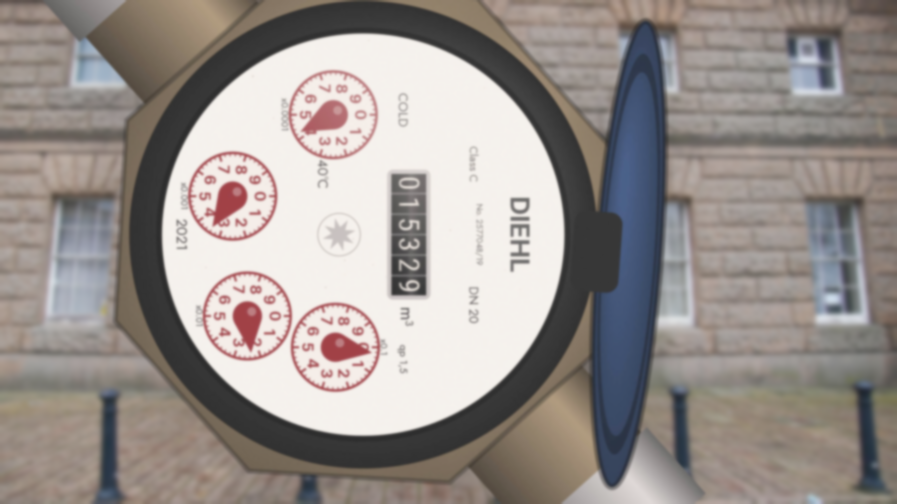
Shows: 15329.0234 m³
